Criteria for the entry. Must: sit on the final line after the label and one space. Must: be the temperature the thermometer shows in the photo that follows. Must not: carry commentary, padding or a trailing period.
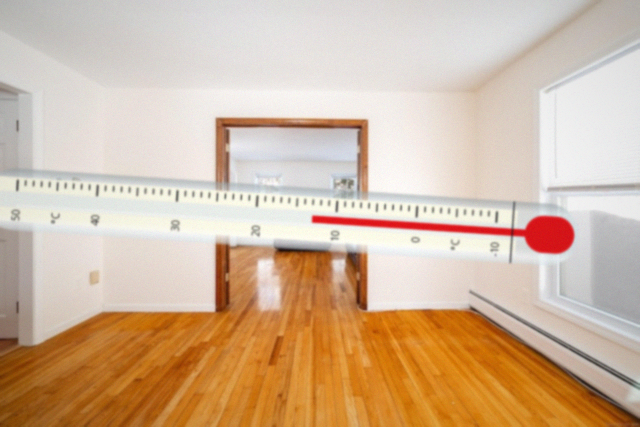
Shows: 13 °C
